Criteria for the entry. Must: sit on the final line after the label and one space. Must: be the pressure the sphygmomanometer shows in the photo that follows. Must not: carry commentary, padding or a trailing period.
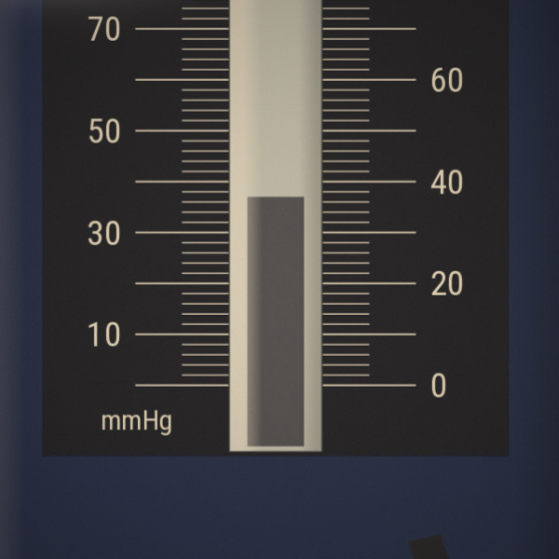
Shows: 37 mmHg
